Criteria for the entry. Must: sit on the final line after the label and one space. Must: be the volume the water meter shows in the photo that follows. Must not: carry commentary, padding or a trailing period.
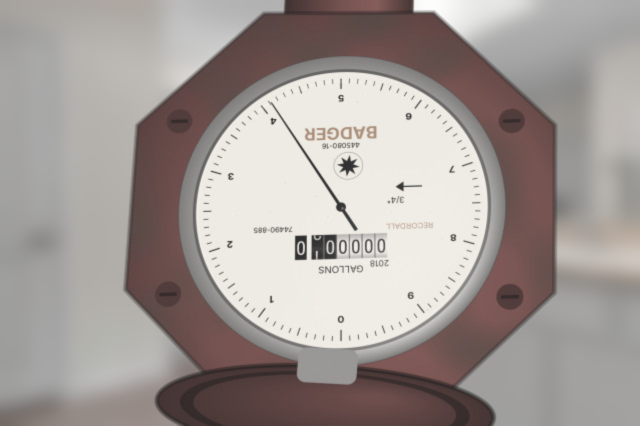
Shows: 14.1 gal
